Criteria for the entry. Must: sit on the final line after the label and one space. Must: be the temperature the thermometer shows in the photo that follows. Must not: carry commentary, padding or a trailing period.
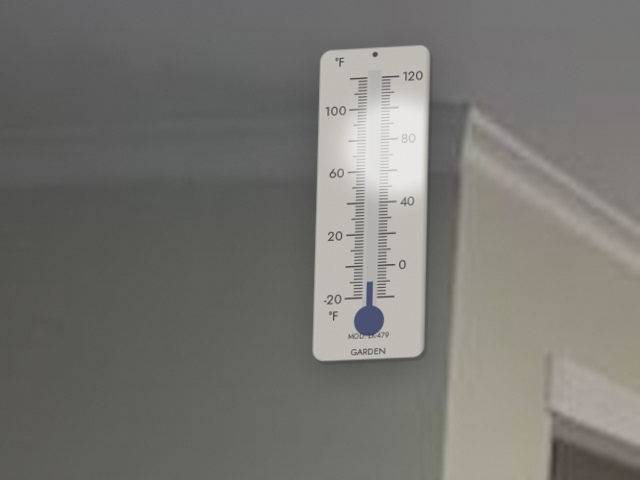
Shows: -10 °F
